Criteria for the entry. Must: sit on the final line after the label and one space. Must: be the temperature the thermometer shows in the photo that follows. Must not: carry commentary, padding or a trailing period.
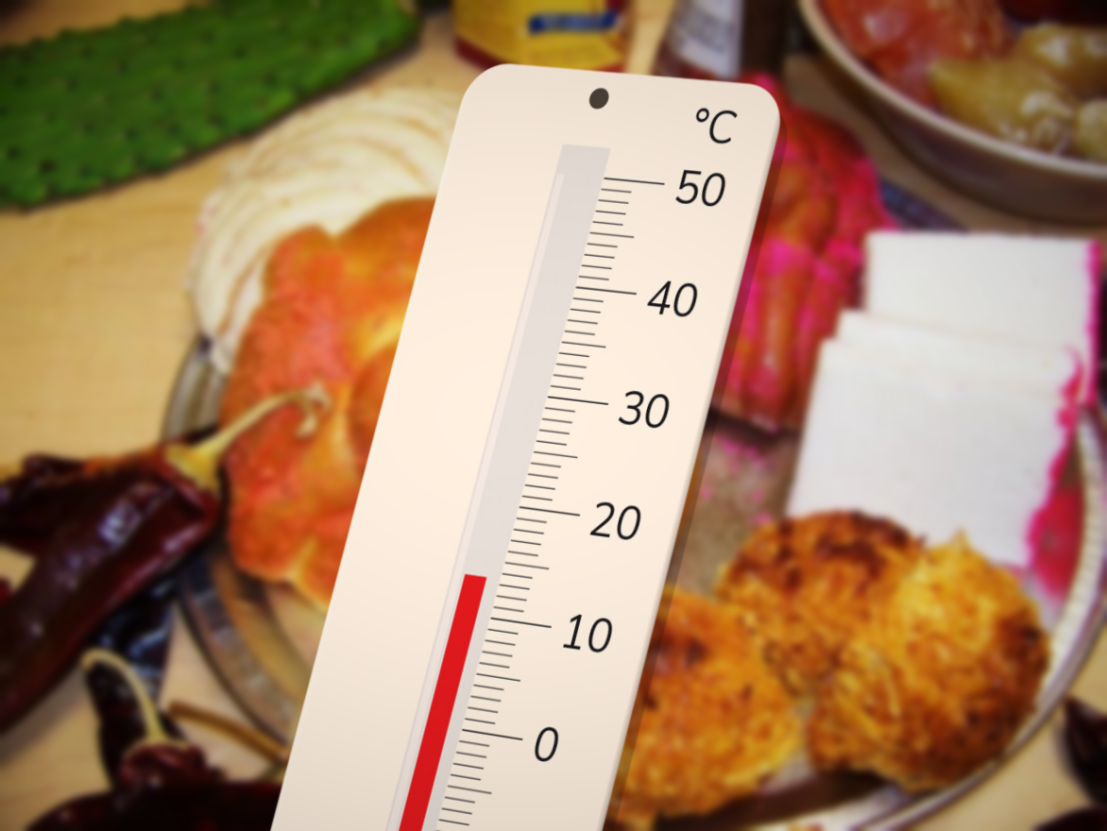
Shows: 13.5 °C
